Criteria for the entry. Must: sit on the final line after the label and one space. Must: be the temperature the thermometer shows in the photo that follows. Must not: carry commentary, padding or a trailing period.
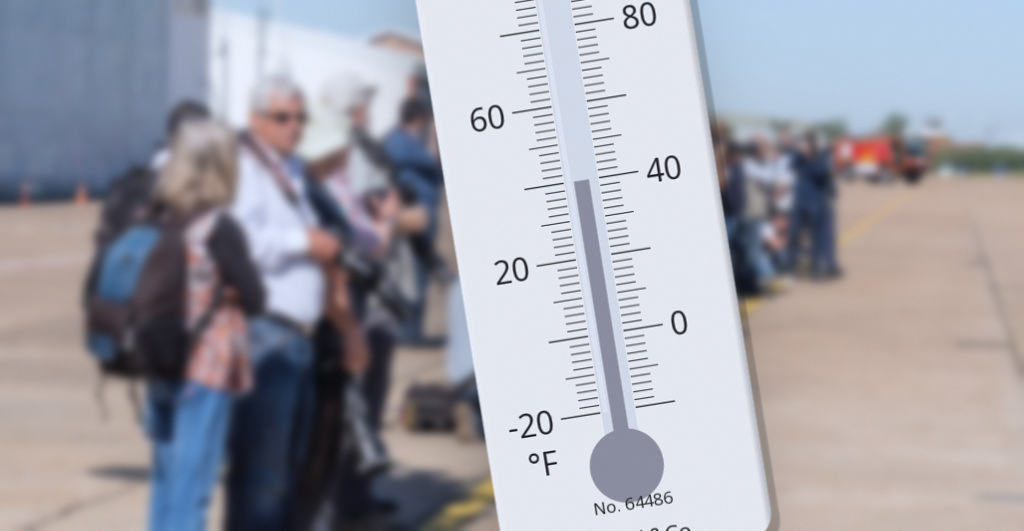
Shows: 40 °F
